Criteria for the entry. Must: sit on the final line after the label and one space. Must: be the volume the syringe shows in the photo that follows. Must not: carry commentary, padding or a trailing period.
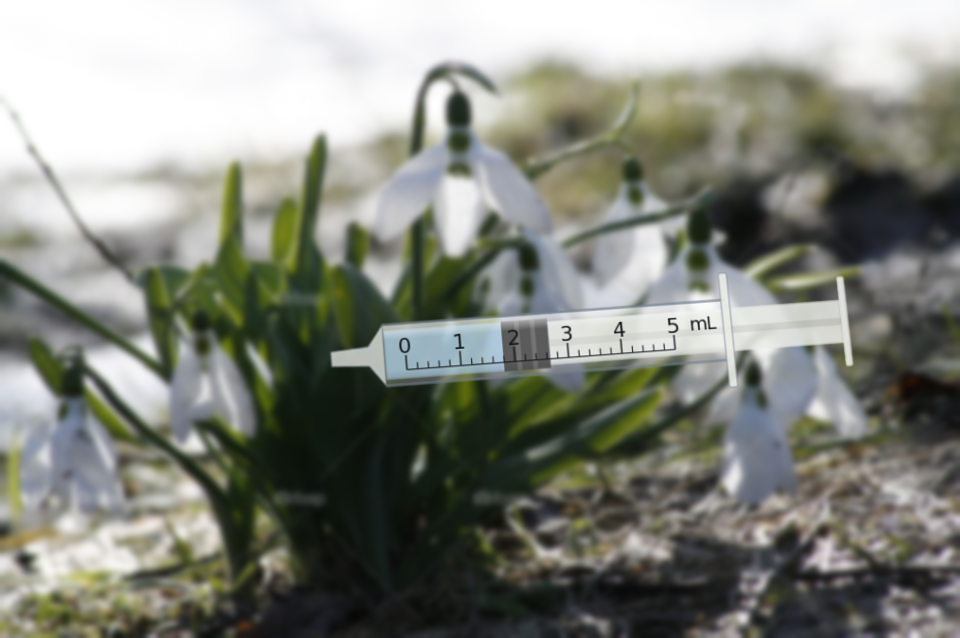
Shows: 1.8 mL
